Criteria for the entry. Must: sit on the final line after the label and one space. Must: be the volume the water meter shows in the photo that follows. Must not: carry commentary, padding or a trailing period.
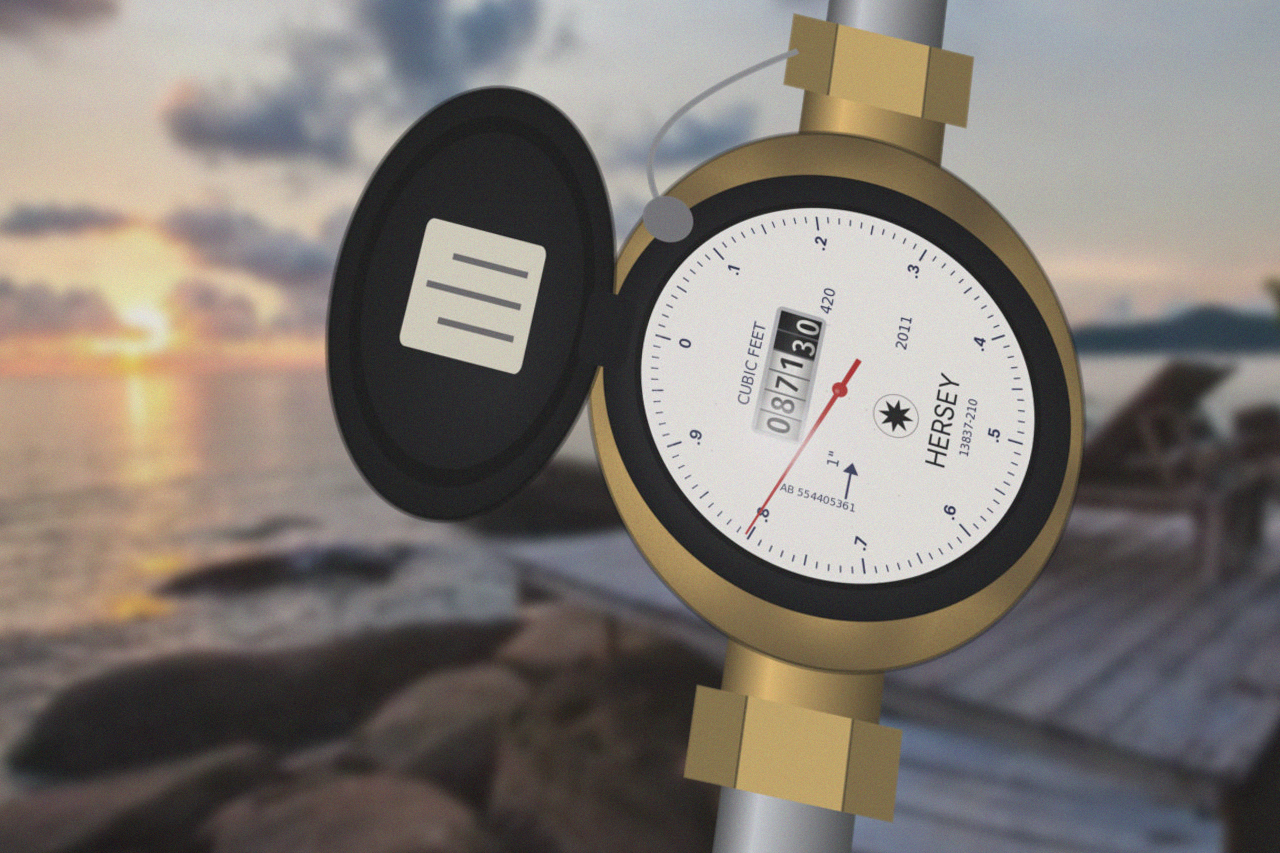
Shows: 87129.80 ft³
